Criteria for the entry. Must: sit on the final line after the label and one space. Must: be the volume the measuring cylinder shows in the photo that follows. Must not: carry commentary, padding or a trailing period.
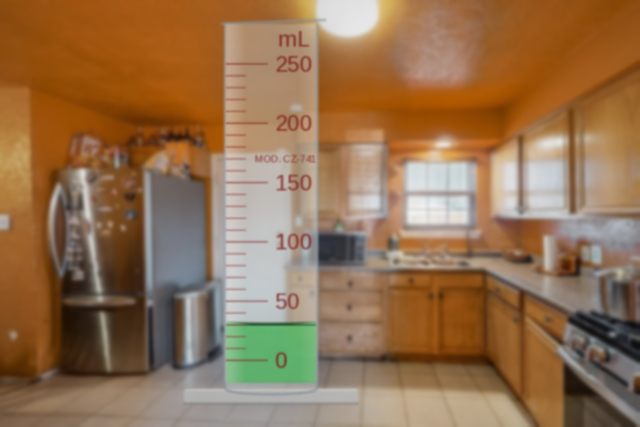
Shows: 30 mL
